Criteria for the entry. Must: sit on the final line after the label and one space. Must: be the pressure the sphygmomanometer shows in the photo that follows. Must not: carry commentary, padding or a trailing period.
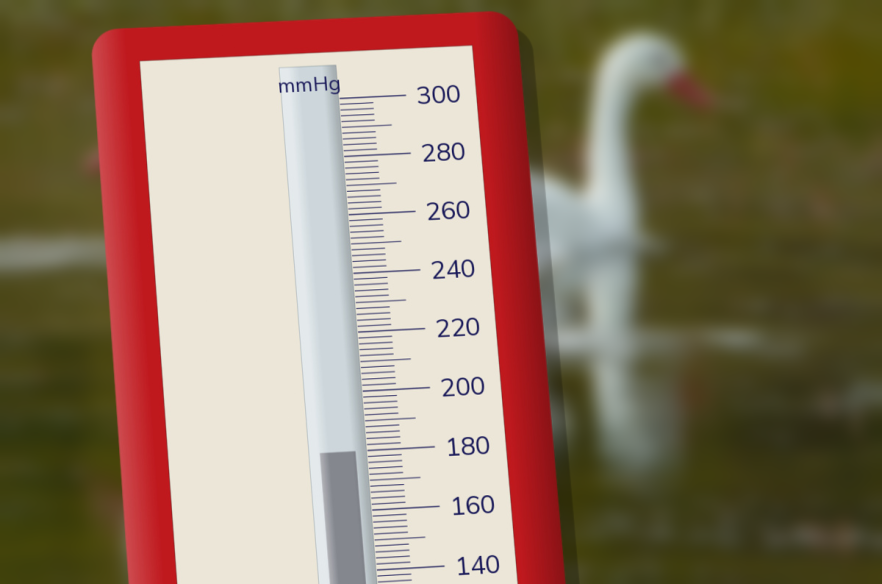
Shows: 180 mmHg
